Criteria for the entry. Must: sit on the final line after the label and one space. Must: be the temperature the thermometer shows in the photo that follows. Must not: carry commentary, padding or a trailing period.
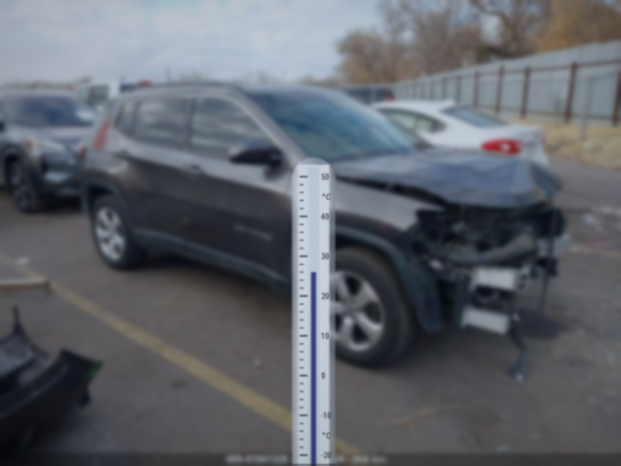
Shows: 26 °C
